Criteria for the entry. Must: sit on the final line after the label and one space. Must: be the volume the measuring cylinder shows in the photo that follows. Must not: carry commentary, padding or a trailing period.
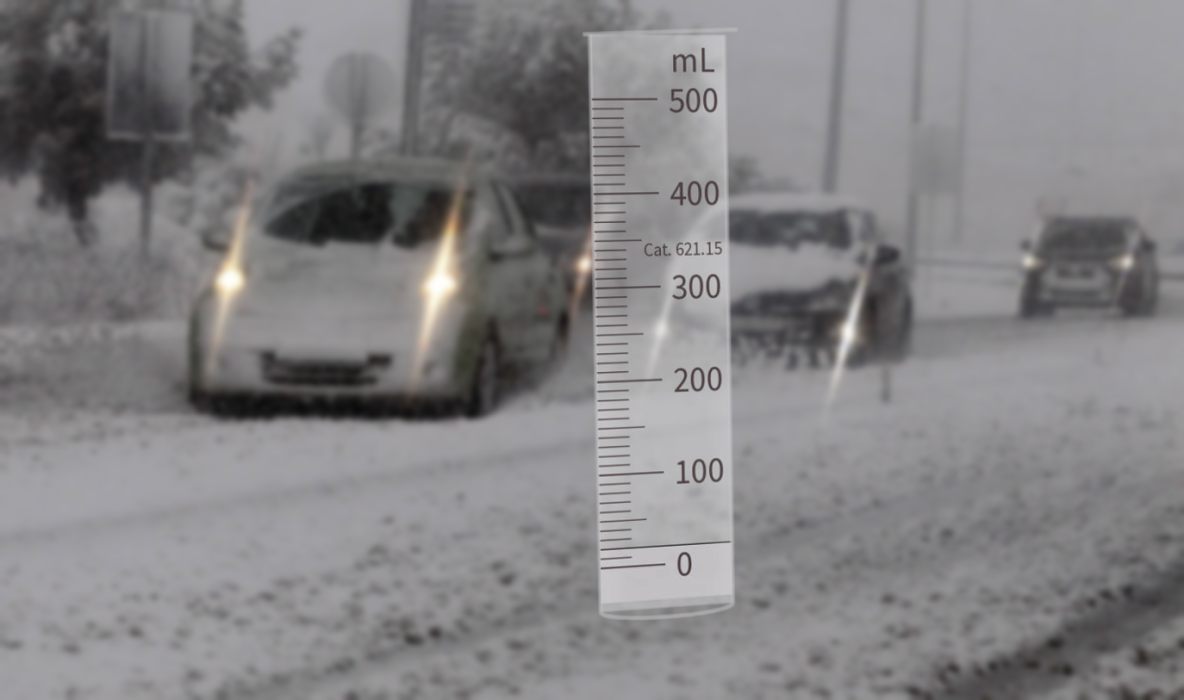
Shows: 20 mL
